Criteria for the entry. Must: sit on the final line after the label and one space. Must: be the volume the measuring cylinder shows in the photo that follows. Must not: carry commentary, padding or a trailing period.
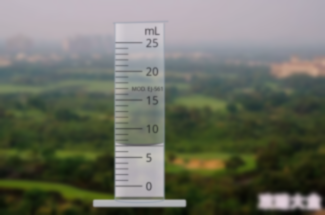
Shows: 7 mL
